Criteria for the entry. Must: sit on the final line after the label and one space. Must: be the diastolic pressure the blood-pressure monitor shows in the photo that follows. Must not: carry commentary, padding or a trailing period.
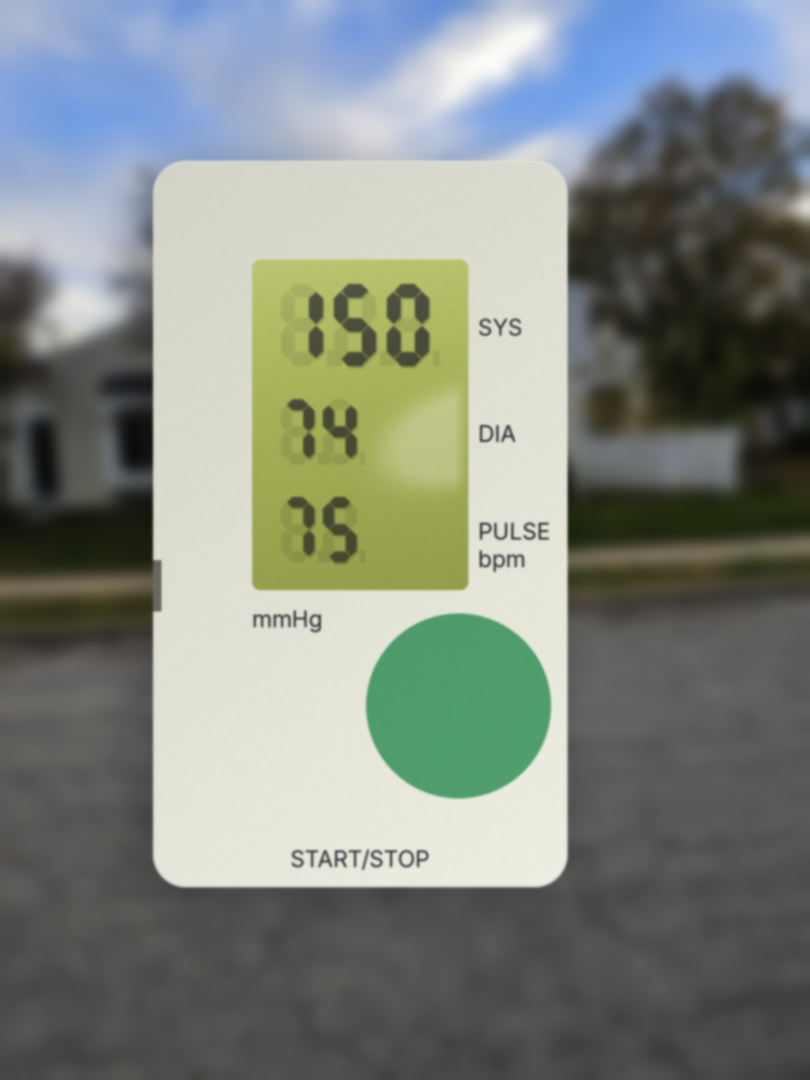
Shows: 74 mmHg
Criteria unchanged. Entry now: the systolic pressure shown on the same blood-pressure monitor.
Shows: 150 mmHg
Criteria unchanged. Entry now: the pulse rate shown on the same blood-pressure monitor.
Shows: 75 bpm
